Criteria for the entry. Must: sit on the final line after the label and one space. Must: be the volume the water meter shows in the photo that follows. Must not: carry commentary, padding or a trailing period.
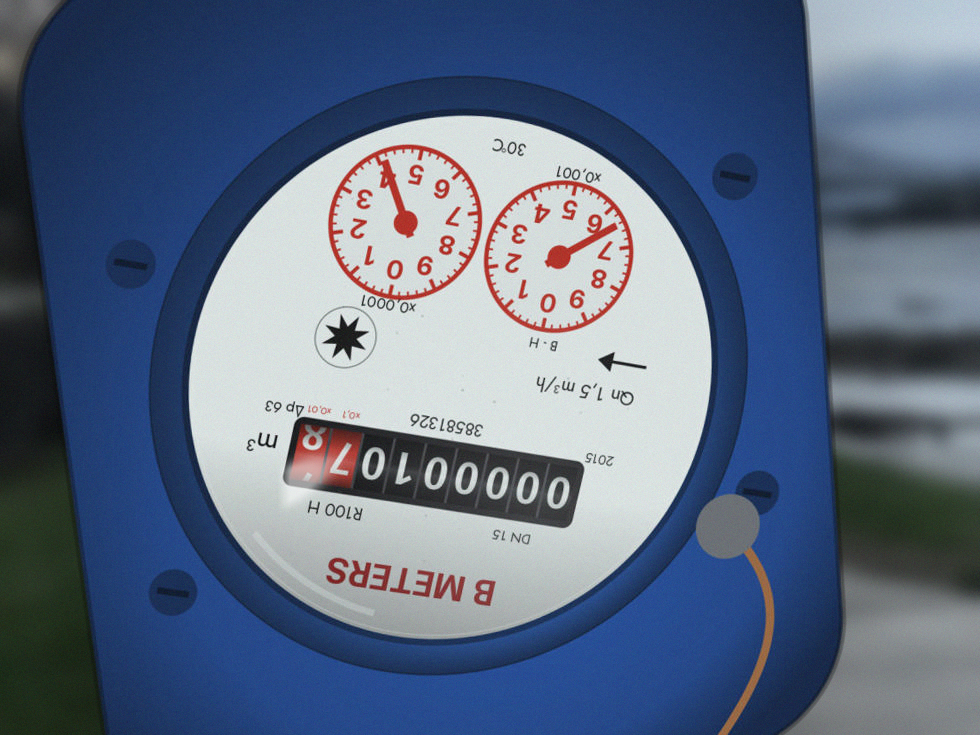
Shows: 10.7764 m³
